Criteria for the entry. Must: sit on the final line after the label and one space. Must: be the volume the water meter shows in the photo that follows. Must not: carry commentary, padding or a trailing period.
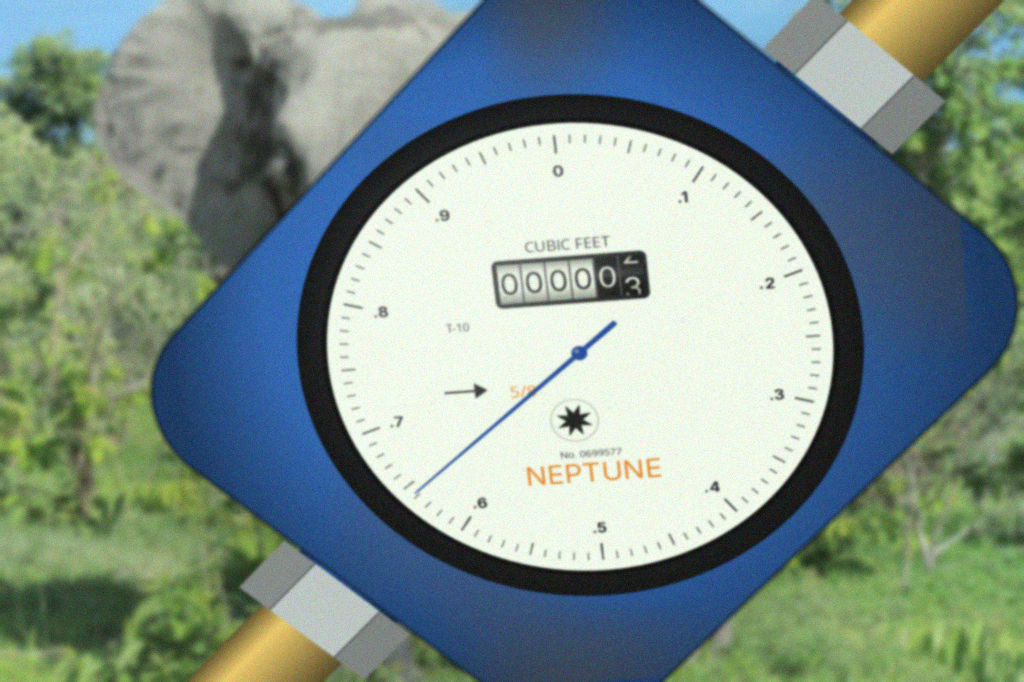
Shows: 2.64 ft³
